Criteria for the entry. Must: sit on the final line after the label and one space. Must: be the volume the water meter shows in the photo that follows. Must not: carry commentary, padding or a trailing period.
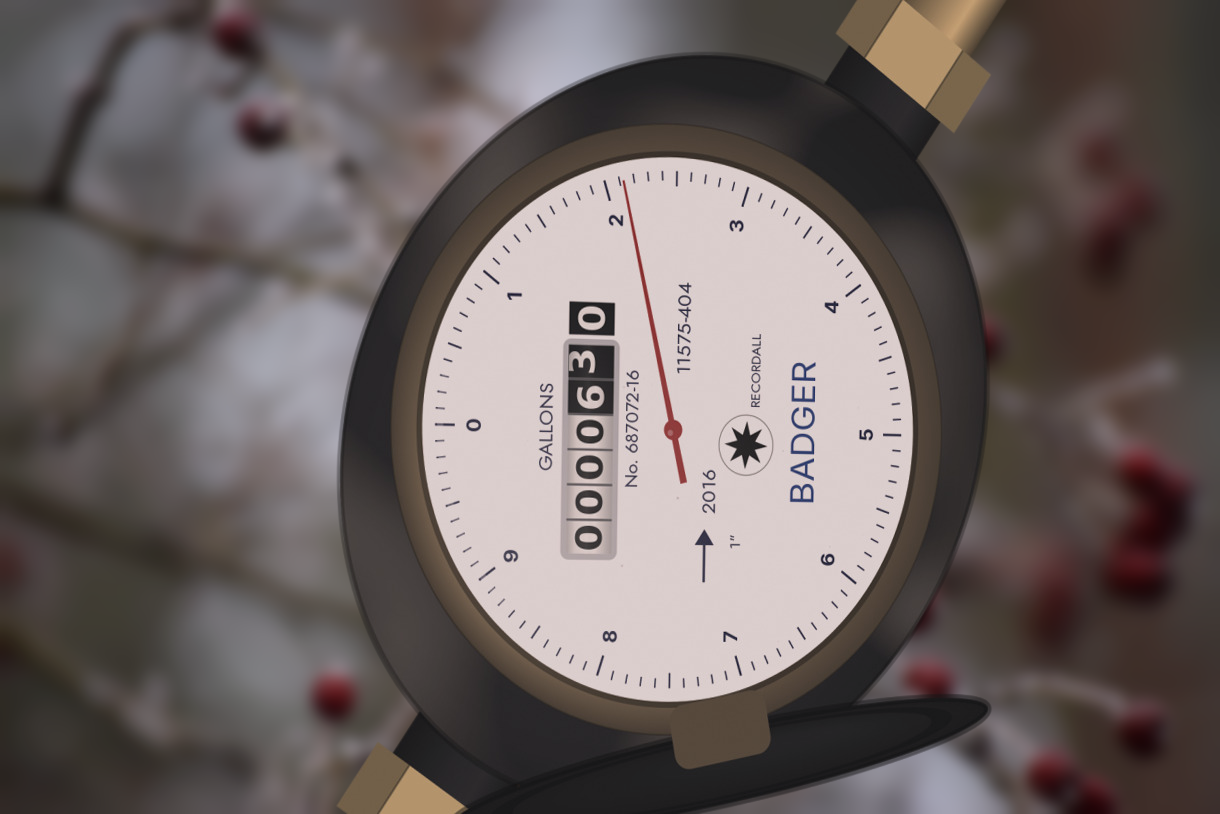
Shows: 632.1 gal
